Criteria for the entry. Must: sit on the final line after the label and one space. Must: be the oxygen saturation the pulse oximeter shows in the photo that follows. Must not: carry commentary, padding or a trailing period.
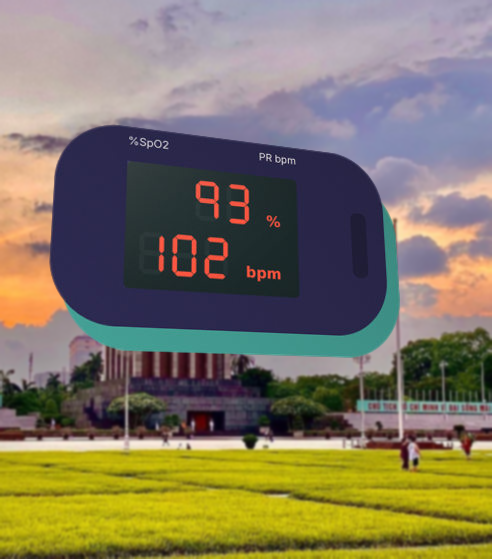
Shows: 93 %
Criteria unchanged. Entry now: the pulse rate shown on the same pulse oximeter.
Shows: 102 bpm
